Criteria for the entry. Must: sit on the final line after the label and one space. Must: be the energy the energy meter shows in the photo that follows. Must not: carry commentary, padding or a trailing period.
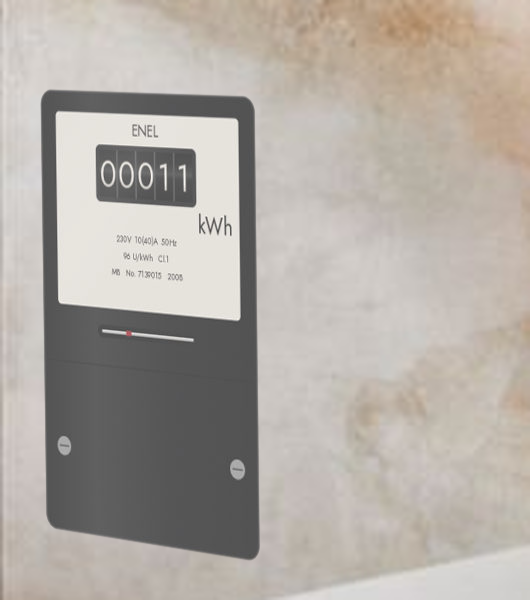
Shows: 11 kWh
